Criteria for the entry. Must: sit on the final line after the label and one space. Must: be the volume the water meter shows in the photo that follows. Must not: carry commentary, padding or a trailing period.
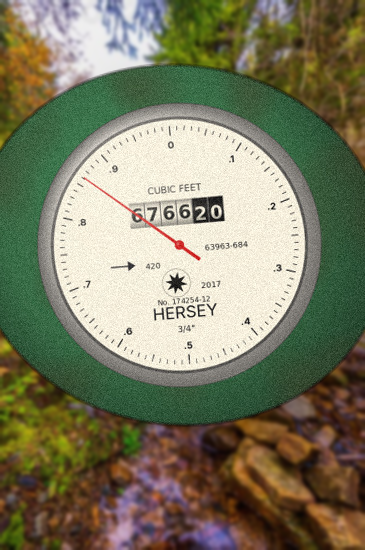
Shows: 676619.86 ft³
